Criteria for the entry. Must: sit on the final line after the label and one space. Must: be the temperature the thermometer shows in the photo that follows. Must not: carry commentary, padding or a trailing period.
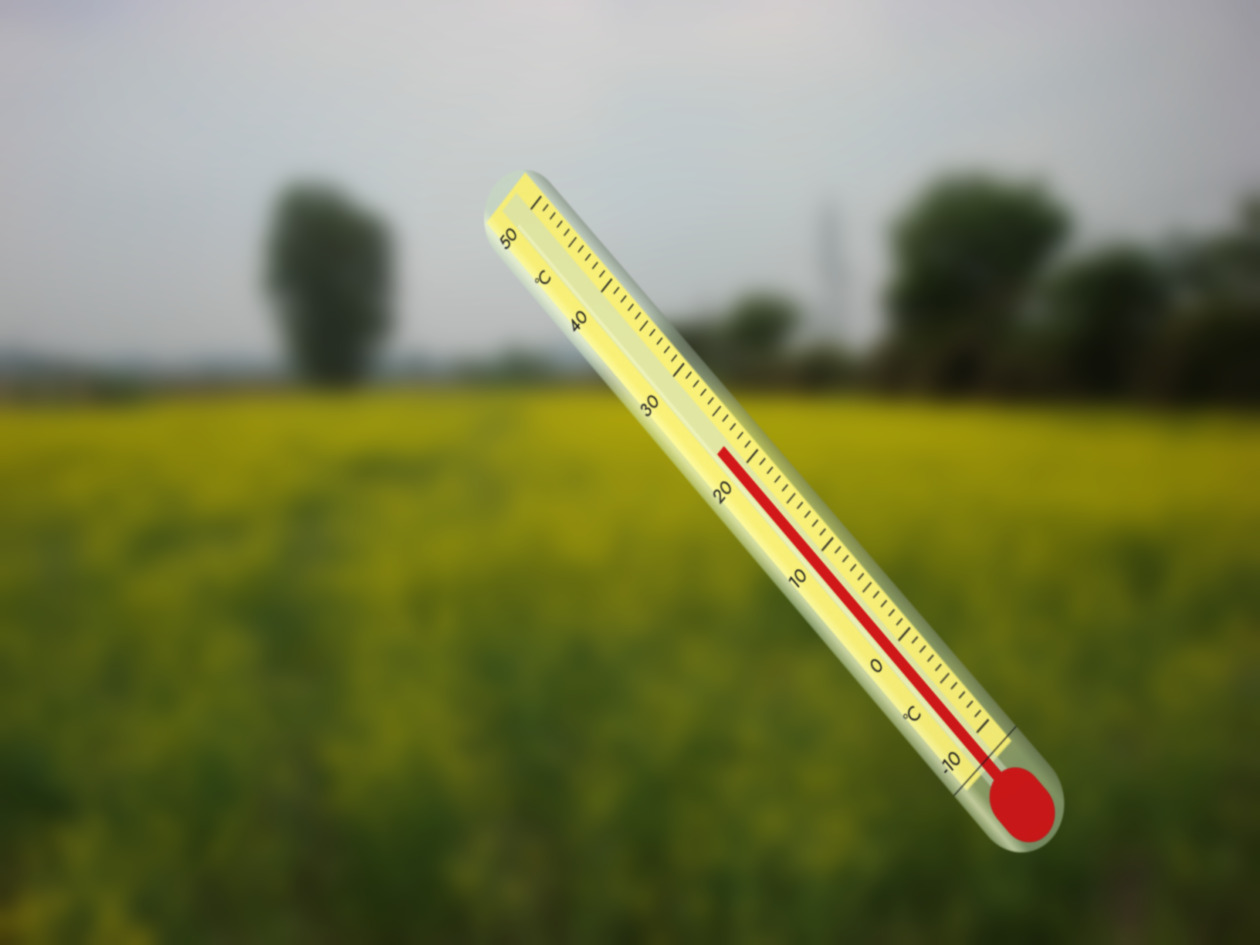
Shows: 22.5 °C
